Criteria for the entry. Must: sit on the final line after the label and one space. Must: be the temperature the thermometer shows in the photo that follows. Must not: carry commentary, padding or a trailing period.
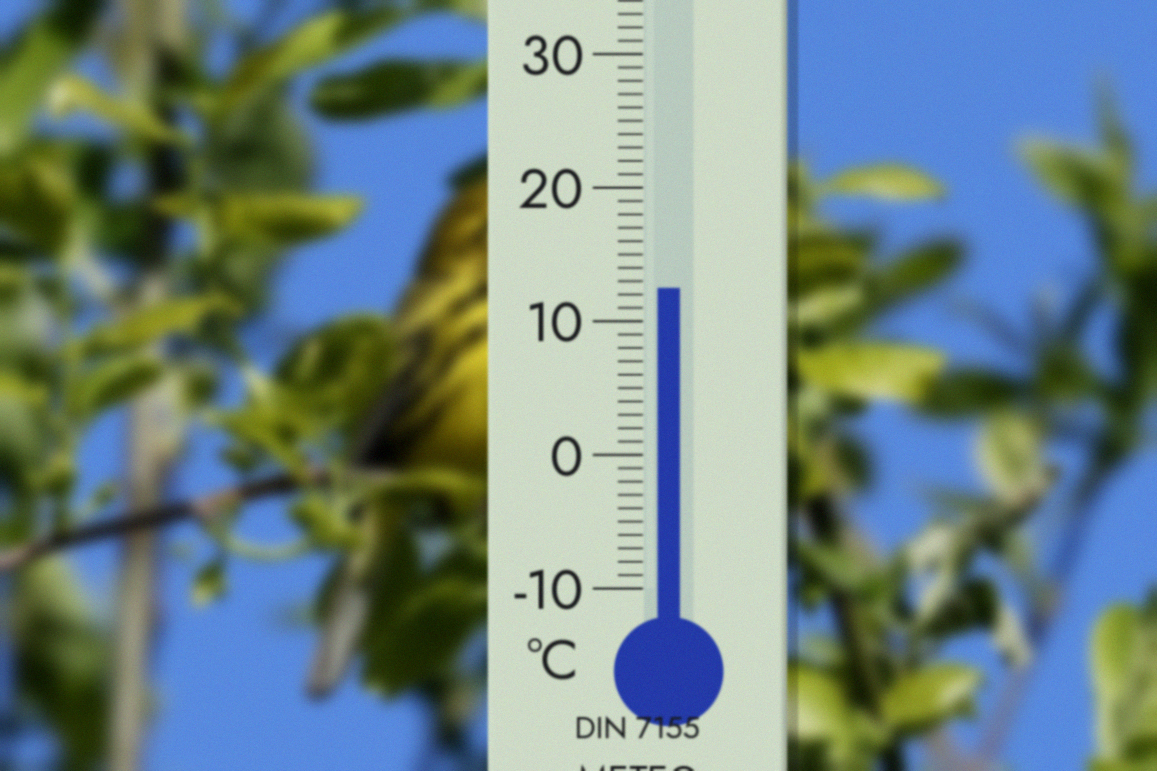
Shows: 12.5 °C
